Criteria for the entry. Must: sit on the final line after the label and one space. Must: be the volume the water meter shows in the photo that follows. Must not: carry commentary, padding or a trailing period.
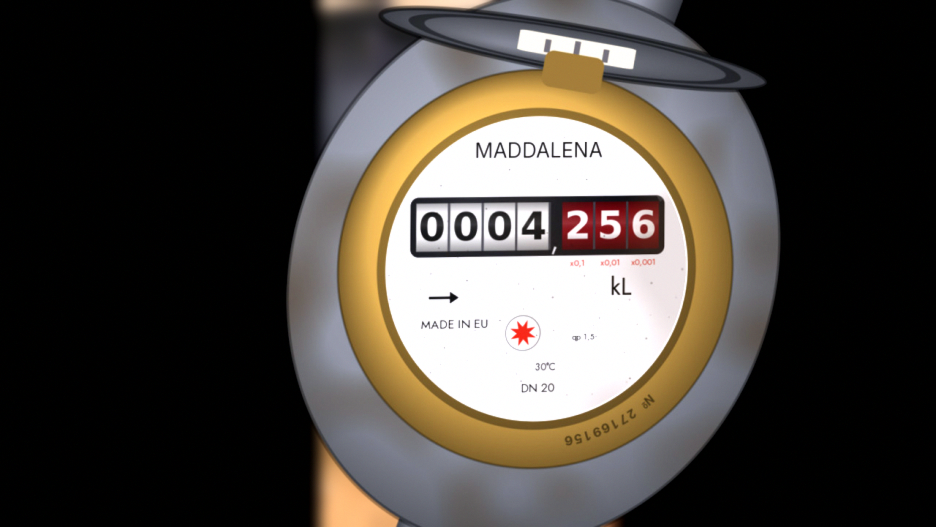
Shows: 4.256 kL
